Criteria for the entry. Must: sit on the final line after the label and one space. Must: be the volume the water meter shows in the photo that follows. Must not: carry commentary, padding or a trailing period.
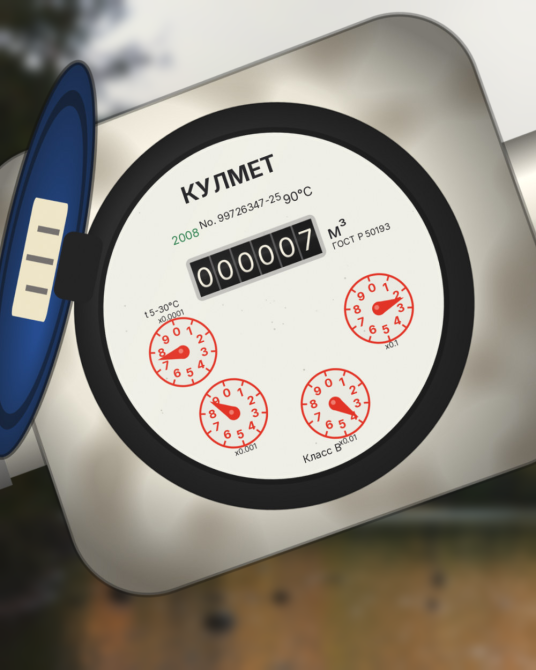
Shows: 7.2387 m³
